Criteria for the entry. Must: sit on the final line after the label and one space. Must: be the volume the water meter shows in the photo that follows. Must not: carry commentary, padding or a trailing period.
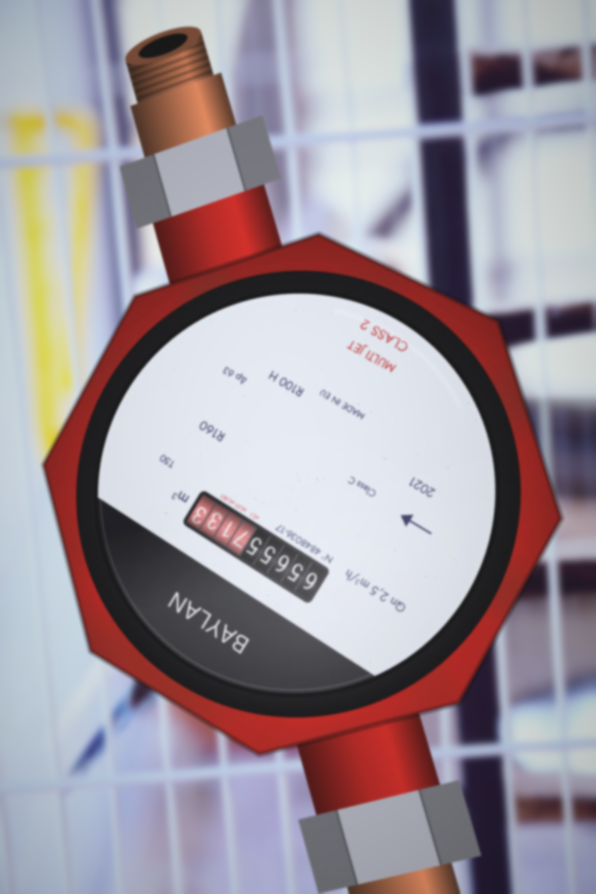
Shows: 65655.7133 m³
